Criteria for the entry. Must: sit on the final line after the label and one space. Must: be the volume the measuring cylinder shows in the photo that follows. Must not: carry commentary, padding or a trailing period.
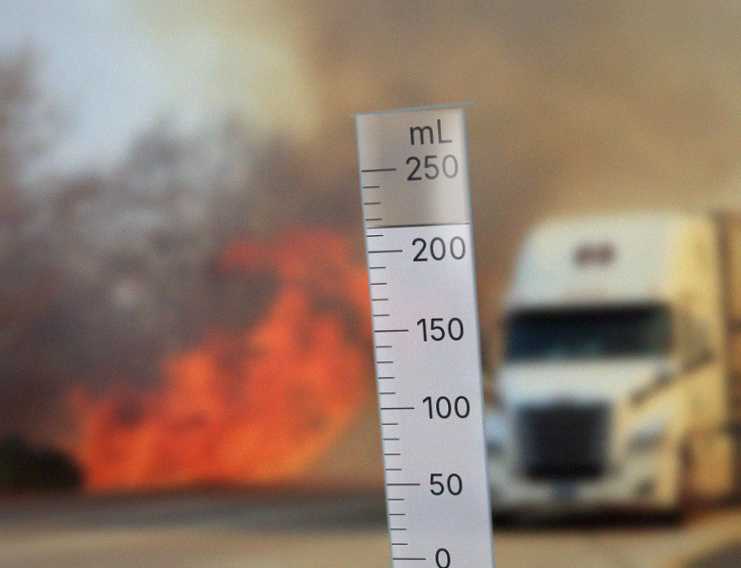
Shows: 215 mL
